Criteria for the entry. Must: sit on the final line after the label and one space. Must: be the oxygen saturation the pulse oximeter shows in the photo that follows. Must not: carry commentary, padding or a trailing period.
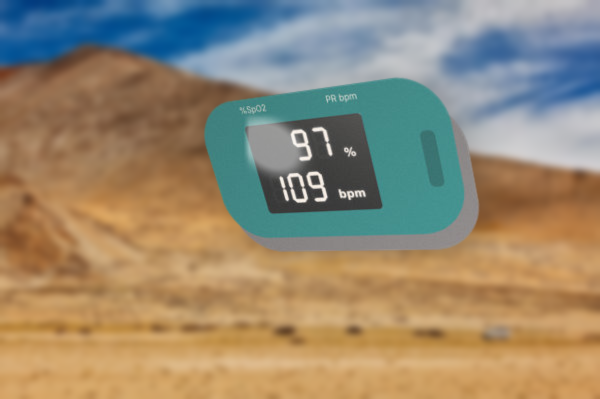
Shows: 97 %
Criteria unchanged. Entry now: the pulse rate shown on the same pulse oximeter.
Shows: 109 bpm
